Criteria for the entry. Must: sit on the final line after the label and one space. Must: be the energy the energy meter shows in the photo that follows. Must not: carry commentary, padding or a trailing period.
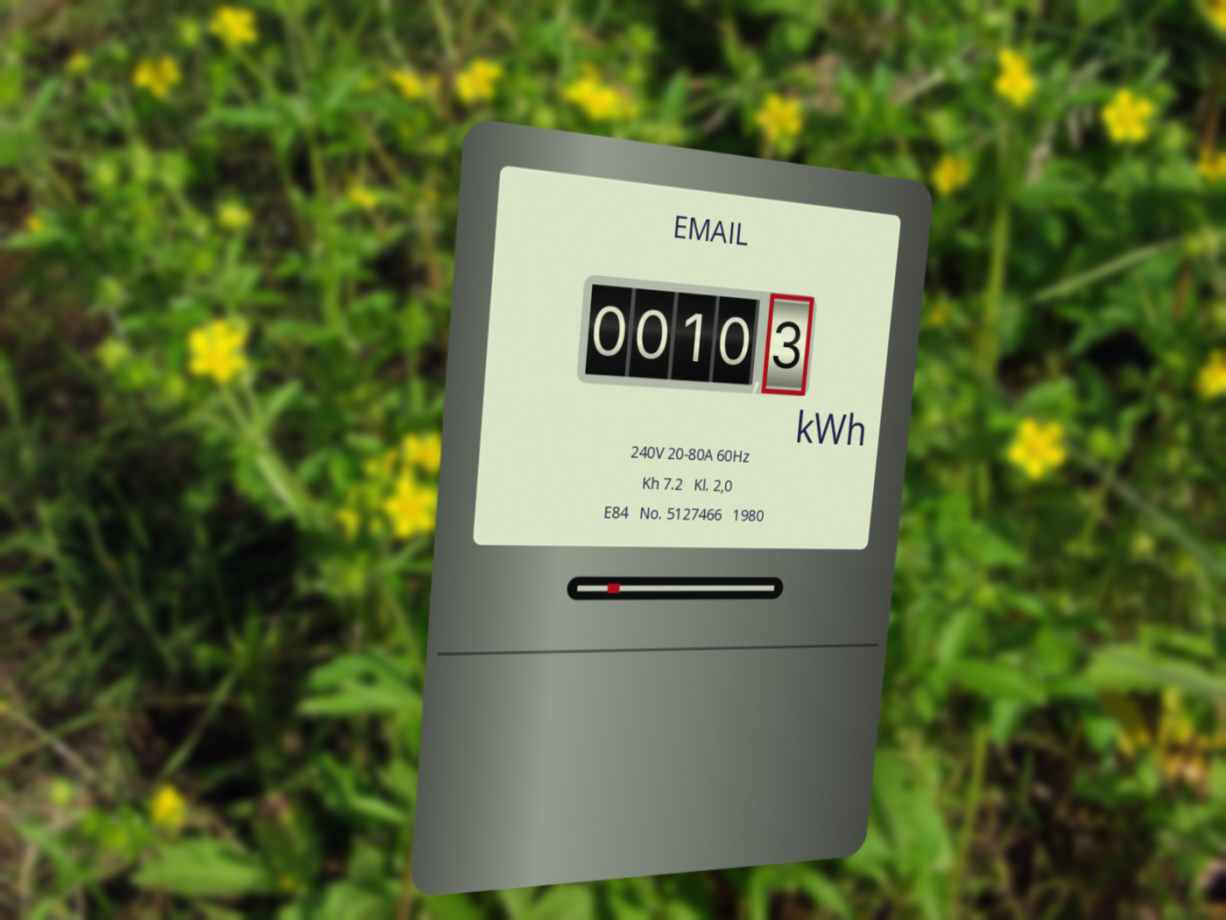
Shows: 10.3 kWh
